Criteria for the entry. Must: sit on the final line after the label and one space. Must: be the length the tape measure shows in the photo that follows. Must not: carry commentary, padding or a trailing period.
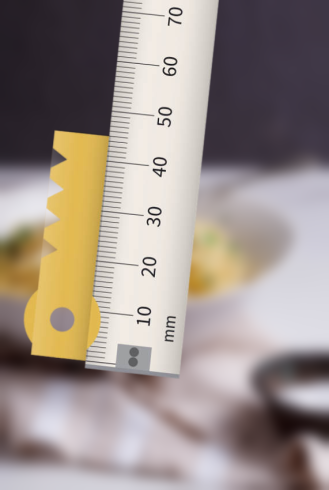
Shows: 45 mm
